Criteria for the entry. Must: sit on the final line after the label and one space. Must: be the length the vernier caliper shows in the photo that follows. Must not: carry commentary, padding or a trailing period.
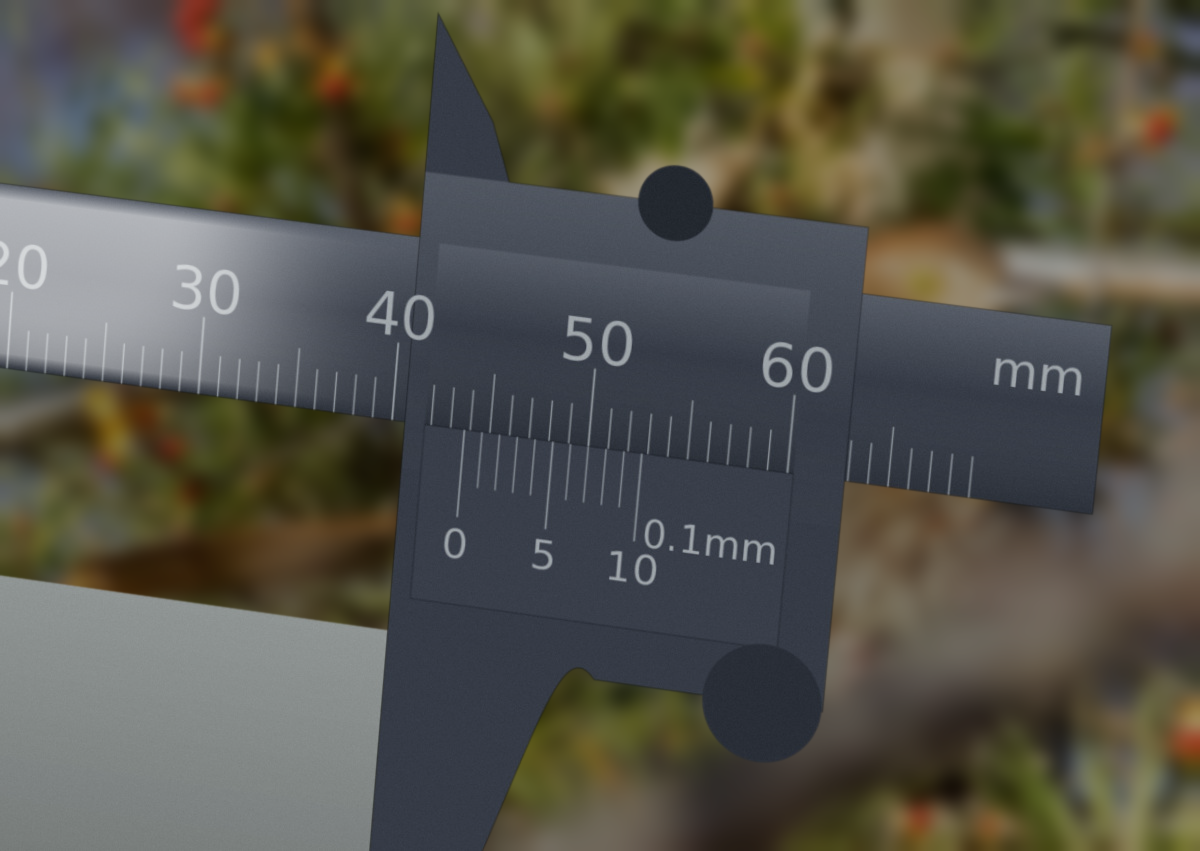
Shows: 43.7 mm
